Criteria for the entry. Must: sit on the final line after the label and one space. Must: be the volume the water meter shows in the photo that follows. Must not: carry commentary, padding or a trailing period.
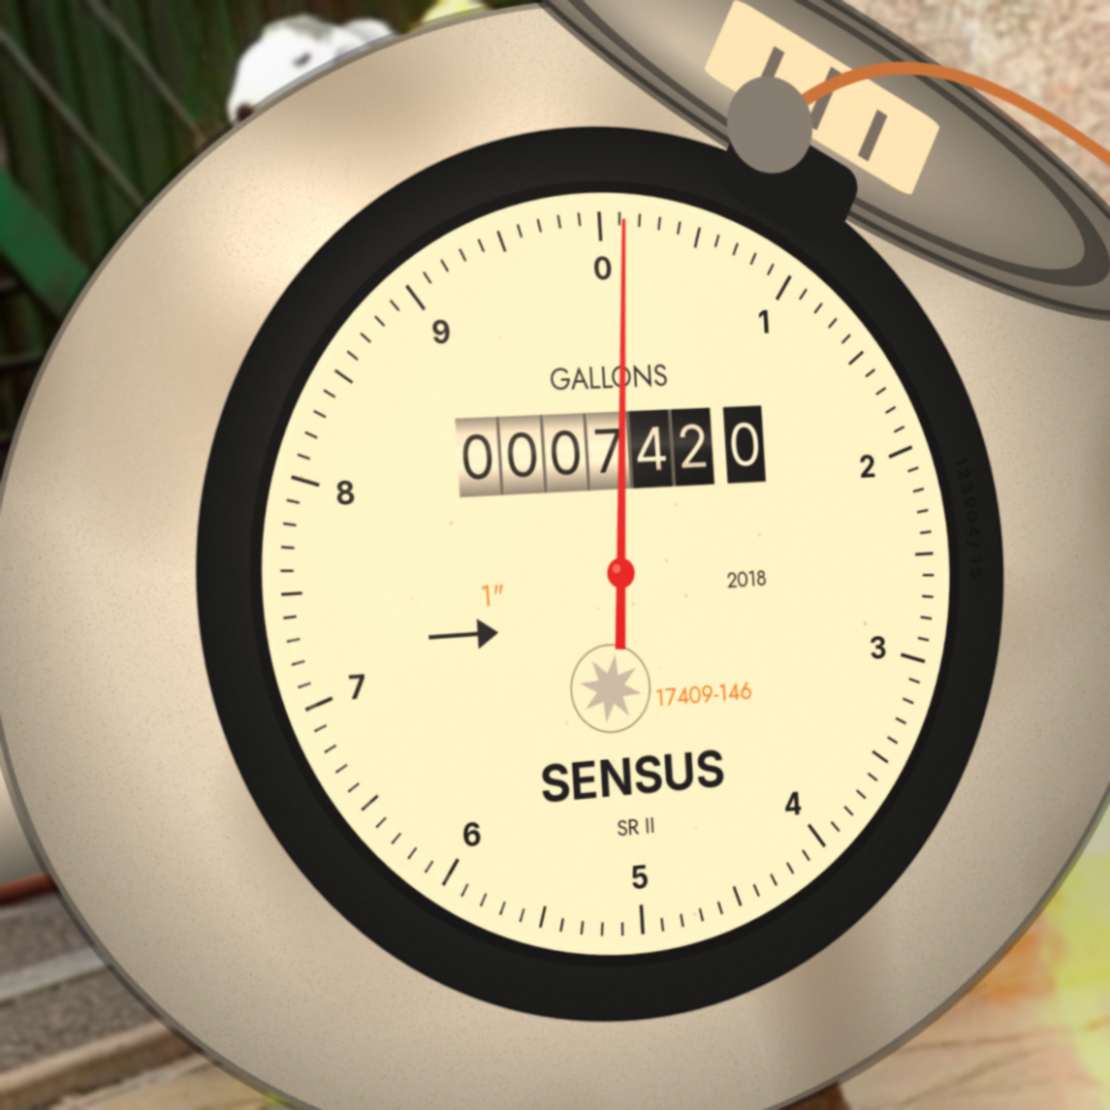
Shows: 7420.1 gal
